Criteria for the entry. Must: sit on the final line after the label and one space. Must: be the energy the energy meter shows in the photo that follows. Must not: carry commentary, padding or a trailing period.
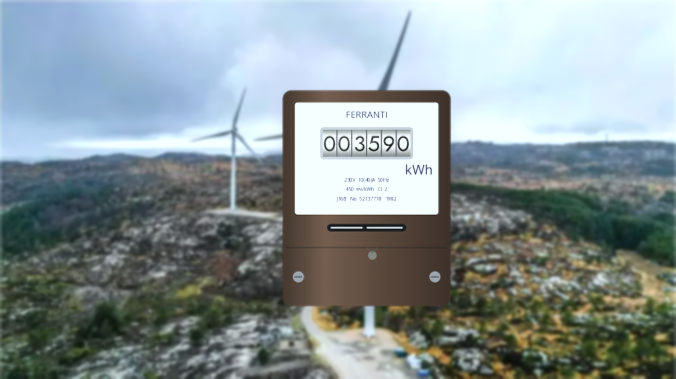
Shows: 3590 kWh
